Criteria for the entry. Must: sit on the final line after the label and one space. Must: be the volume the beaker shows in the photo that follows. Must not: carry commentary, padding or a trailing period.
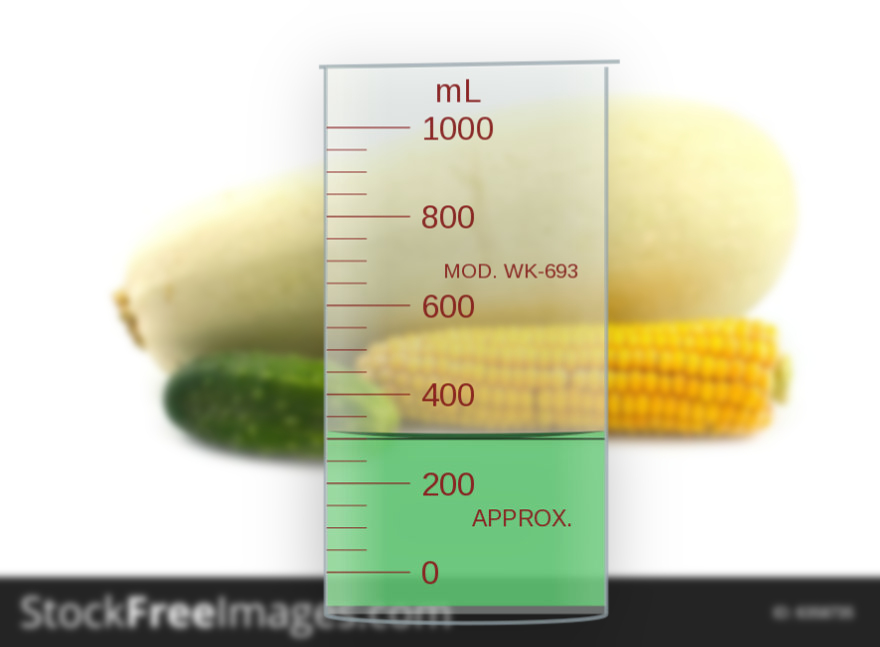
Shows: 300 mL
